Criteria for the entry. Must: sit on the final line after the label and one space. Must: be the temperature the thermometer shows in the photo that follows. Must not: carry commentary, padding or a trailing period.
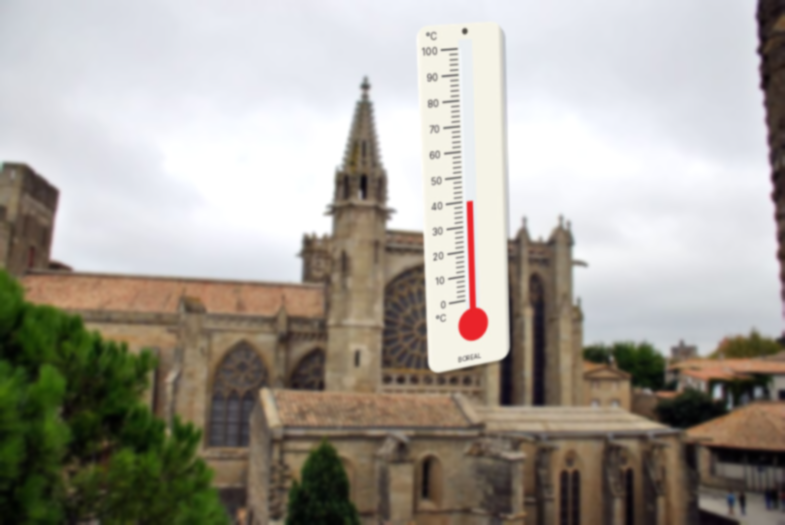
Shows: 40 °C
